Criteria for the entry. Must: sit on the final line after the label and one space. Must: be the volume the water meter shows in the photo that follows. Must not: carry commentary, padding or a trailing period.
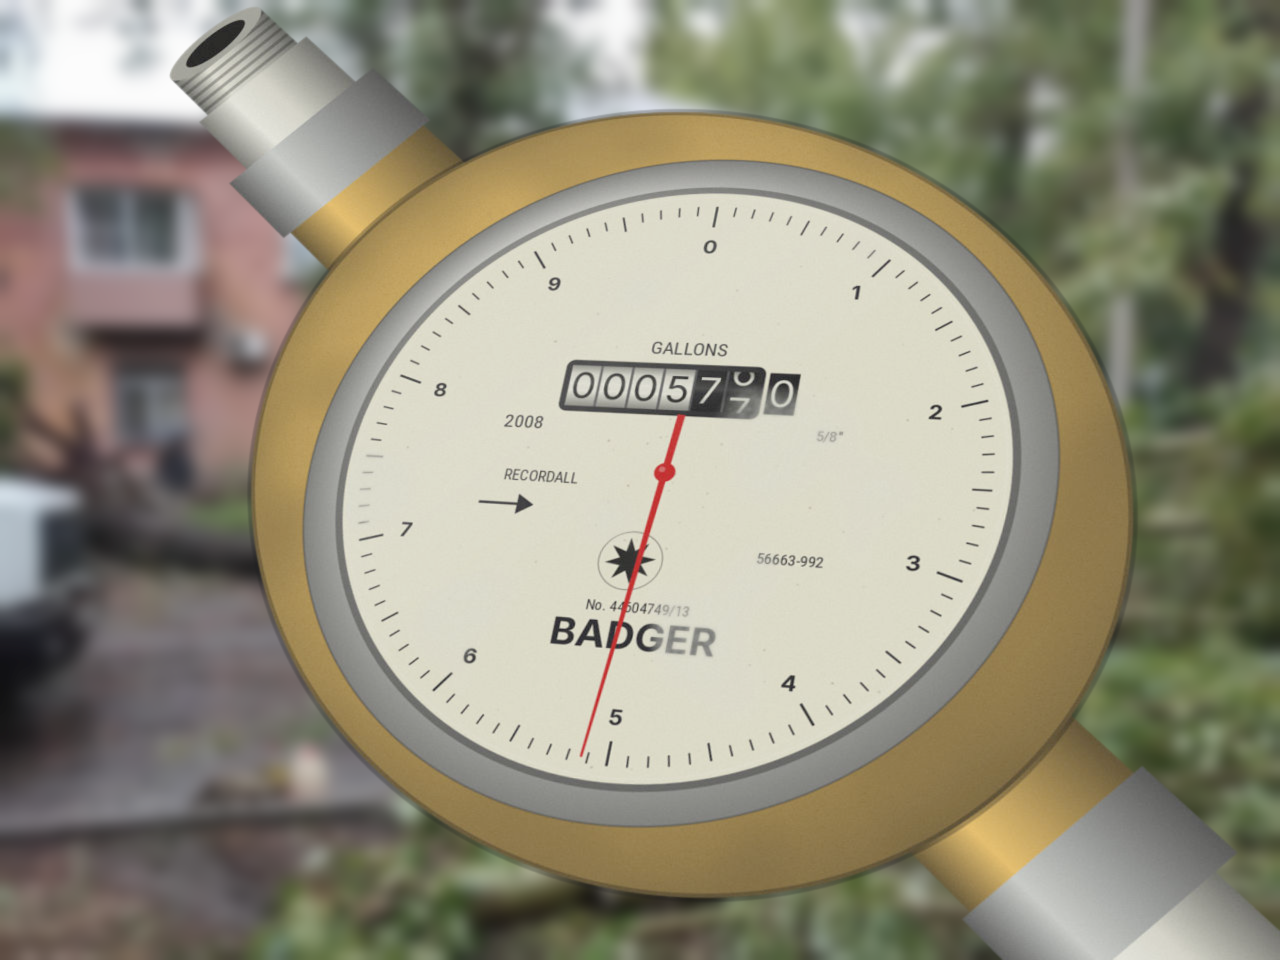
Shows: 5765.1 gal
